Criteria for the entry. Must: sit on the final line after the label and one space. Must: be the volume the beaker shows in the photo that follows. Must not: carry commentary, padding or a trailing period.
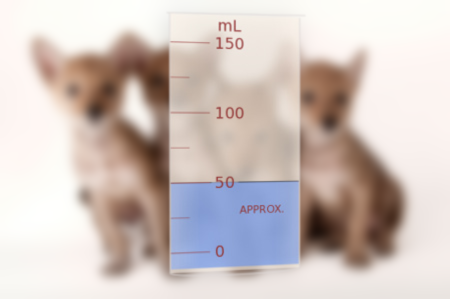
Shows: 50 mL
